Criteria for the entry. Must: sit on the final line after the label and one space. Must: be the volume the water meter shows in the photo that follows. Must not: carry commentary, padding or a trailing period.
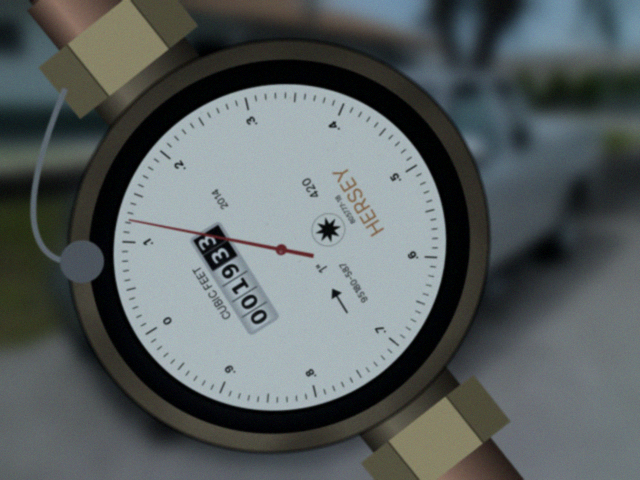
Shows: 1933.12 ft³
